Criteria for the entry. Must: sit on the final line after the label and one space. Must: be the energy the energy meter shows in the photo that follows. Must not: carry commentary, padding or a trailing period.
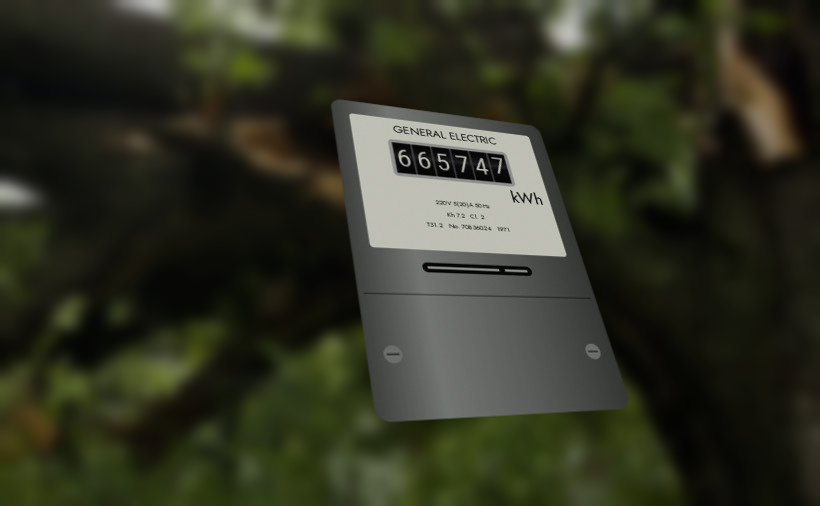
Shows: 665747 kWh
